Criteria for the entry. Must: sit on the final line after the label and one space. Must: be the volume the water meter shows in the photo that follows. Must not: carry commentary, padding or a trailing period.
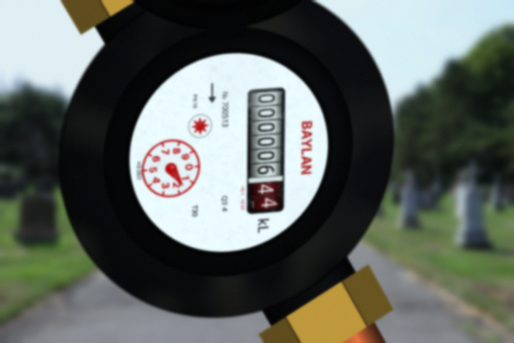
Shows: 6.441 kL
